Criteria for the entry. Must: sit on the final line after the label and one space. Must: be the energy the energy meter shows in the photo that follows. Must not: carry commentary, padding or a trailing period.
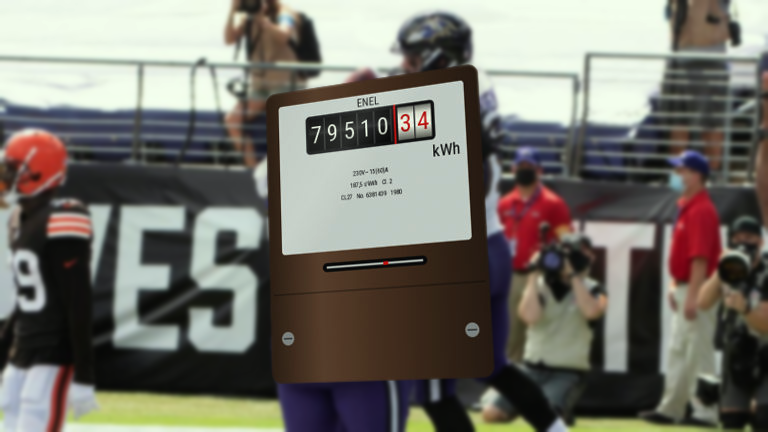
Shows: 79510.34 kWh
